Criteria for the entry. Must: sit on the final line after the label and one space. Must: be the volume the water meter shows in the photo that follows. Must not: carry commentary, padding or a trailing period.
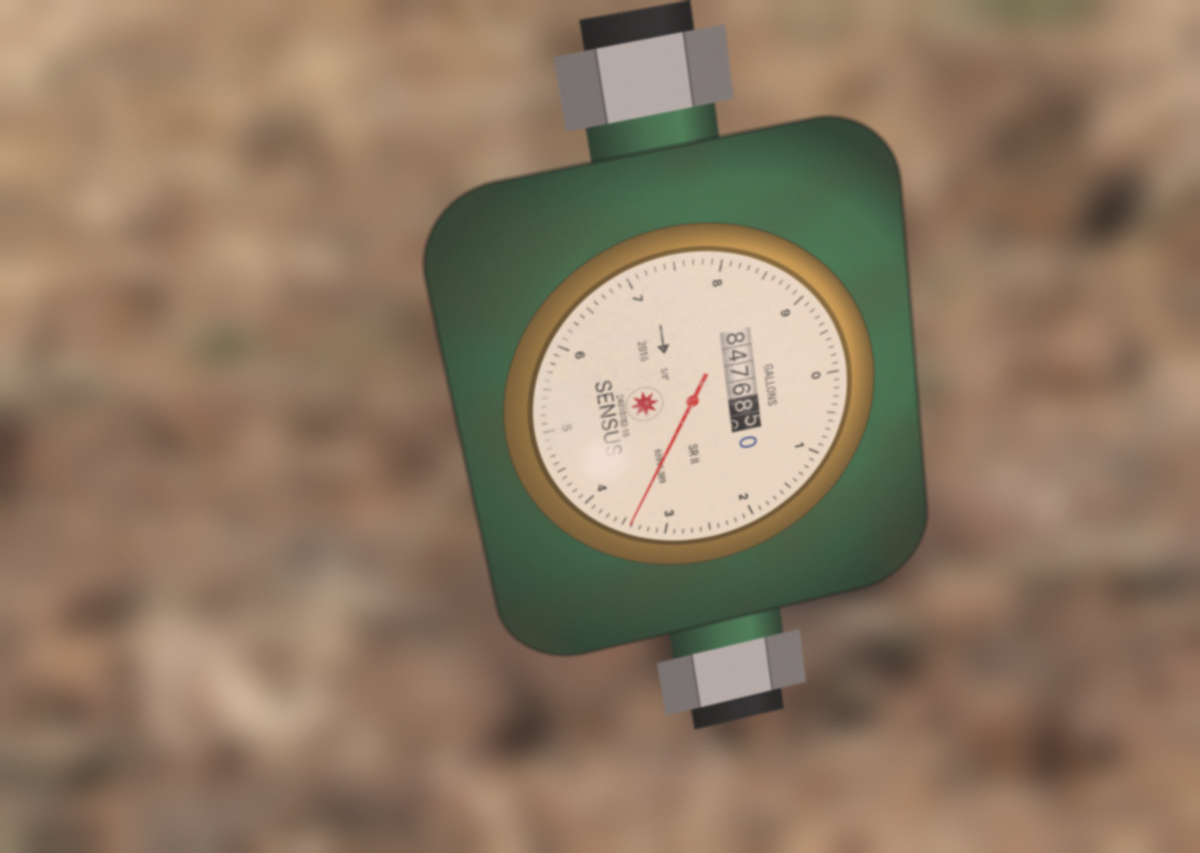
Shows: 8476853.4 gal
